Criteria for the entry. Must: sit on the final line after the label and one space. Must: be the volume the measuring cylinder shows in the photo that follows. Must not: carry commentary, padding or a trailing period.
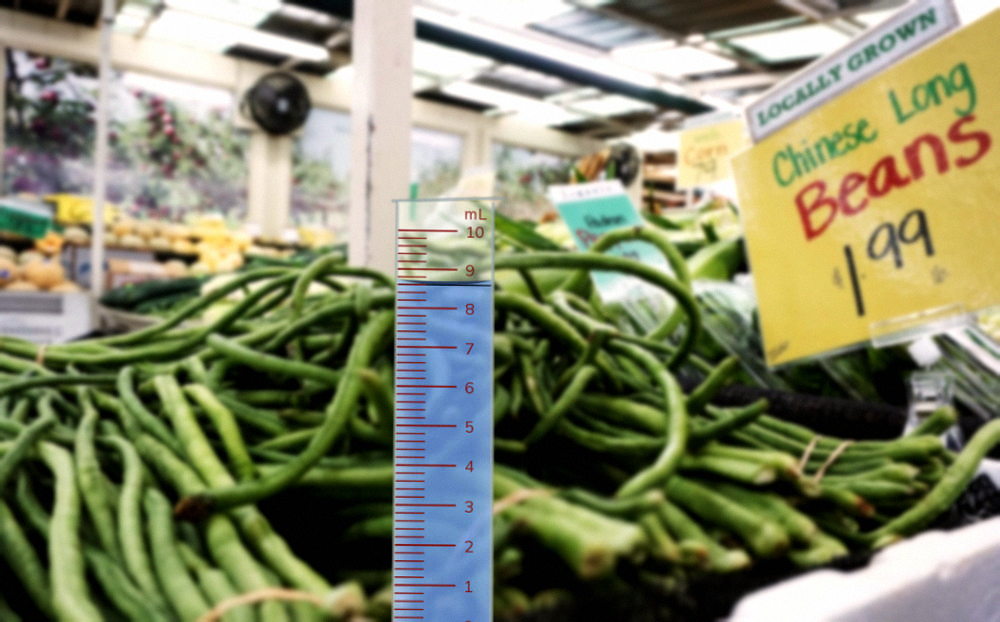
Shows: 8.6 mL
